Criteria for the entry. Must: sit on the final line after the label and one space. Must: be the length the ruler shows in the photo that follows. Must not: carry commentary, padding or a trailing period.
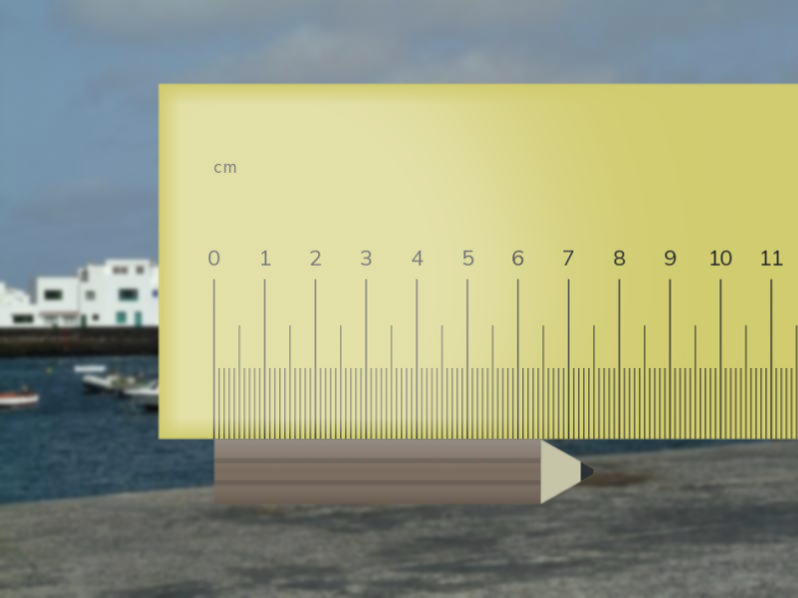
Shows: 7.5 cm
